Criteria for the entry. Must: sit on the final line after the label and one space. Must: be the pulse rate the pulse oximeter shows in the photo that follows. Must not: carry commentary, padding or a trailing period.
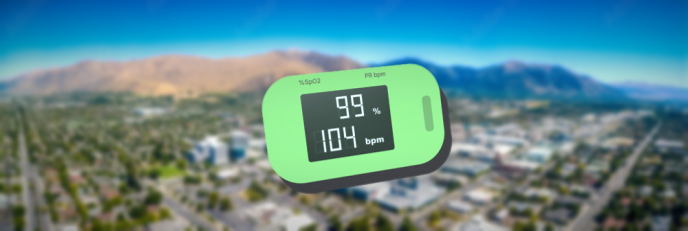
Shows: 104 bpm
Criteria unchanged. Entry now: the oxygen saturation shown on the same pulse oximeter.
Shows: 99 %
